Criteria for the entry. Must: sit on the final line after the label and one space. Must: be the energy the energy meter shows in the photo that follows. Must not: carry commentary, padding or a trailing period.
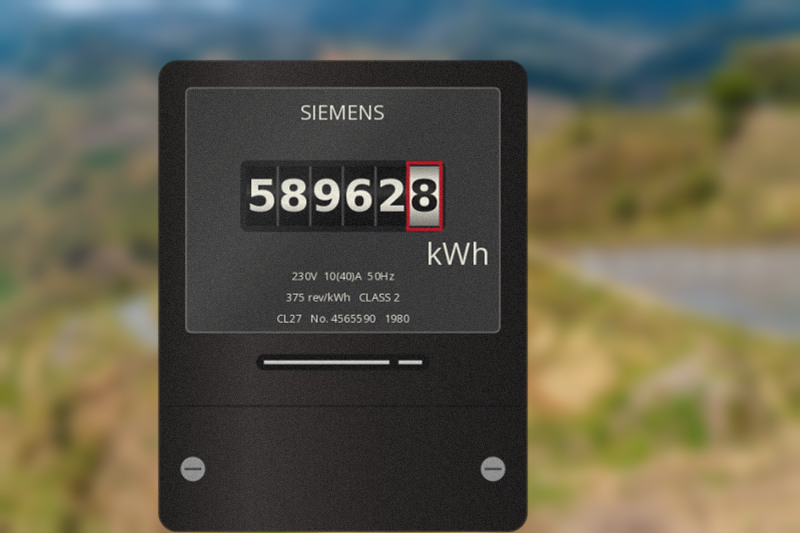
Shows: 58962.8 kWh
